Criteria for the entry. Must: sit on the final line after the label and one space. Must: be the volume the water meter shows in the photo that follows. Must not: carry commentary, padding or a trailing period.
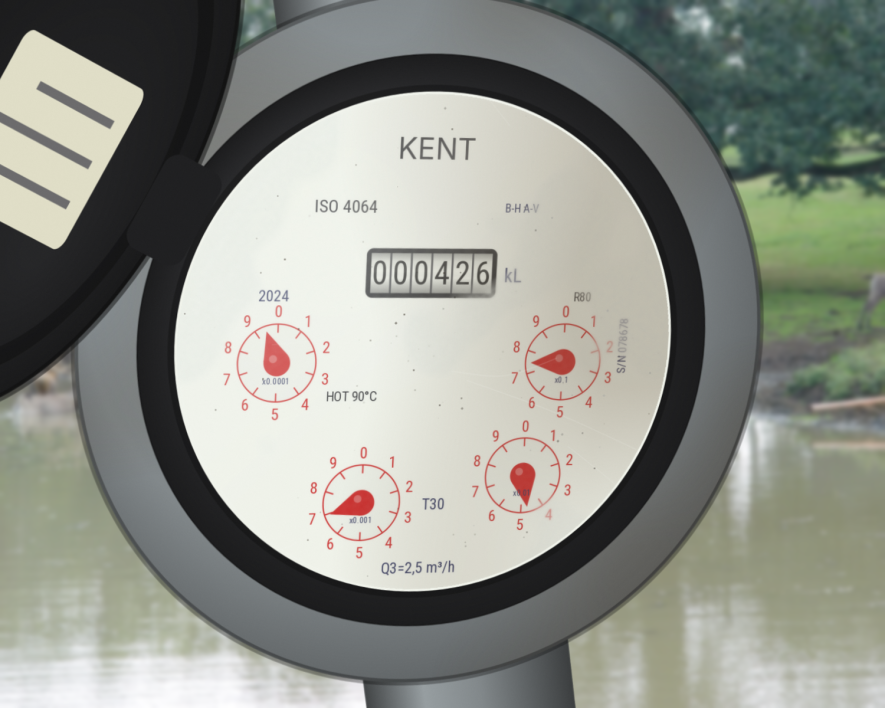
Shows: 426.7469 kL
